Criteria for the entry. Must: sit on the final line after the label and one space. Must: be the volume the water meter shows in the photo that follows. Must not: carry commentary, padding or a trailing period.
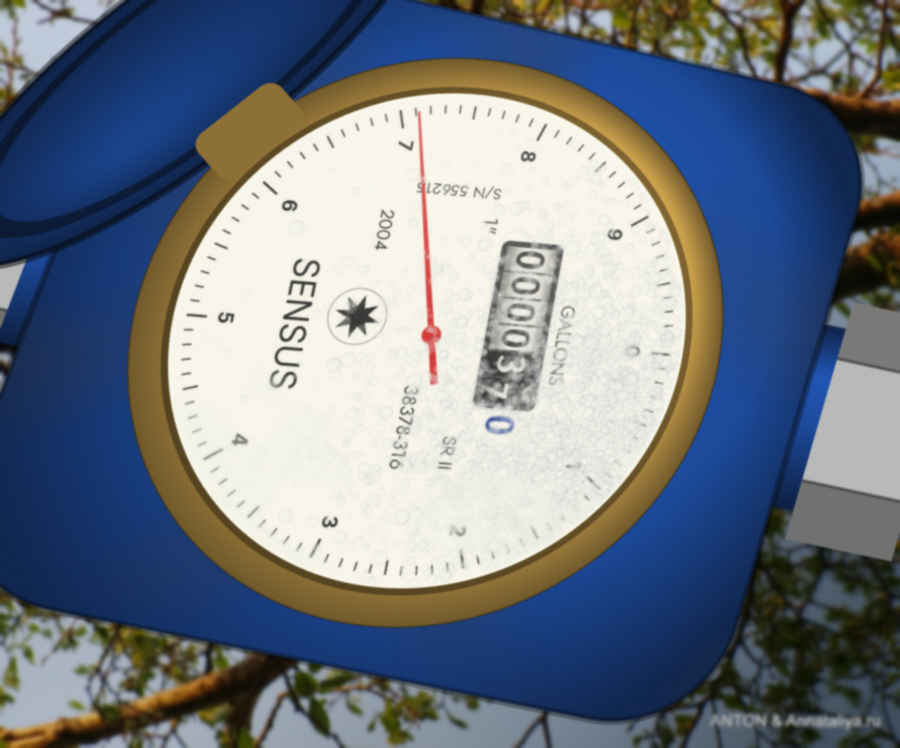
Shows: 367.1 gal
